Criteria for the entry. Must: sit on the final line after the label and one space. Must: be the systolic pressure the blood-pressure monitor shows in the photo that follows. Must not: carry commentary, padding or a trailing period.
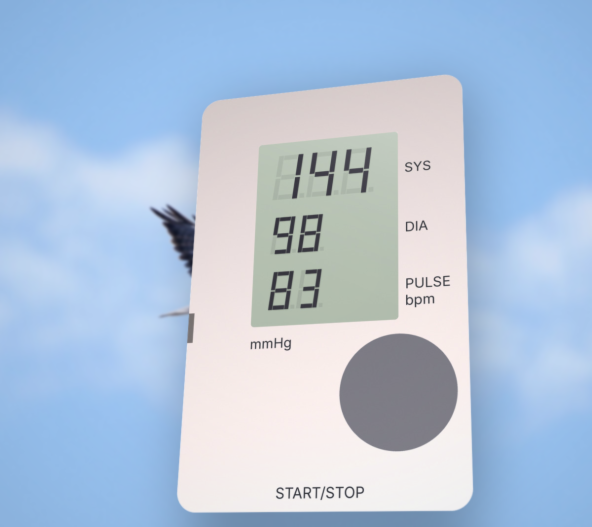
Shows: 144 mmHg
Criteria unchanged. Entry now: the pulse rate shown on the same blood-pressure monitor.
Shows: 83 bpm
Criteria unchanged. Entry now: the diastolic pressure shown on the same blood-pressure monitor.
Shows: 98 mmHg
